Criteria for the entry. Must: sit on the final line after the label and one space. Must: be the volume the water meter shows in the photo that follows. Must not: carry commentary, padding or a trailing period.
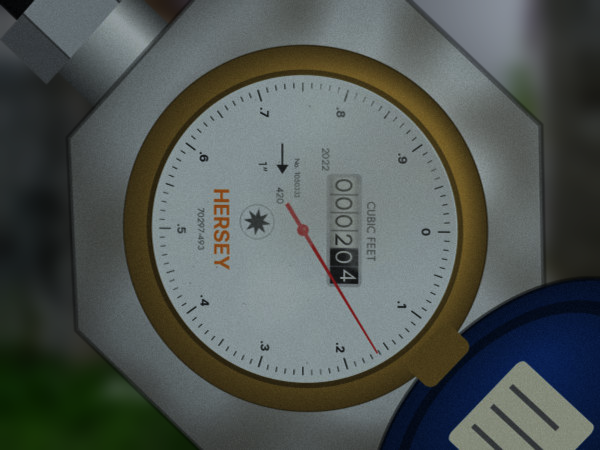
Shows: 204.16 ft³
